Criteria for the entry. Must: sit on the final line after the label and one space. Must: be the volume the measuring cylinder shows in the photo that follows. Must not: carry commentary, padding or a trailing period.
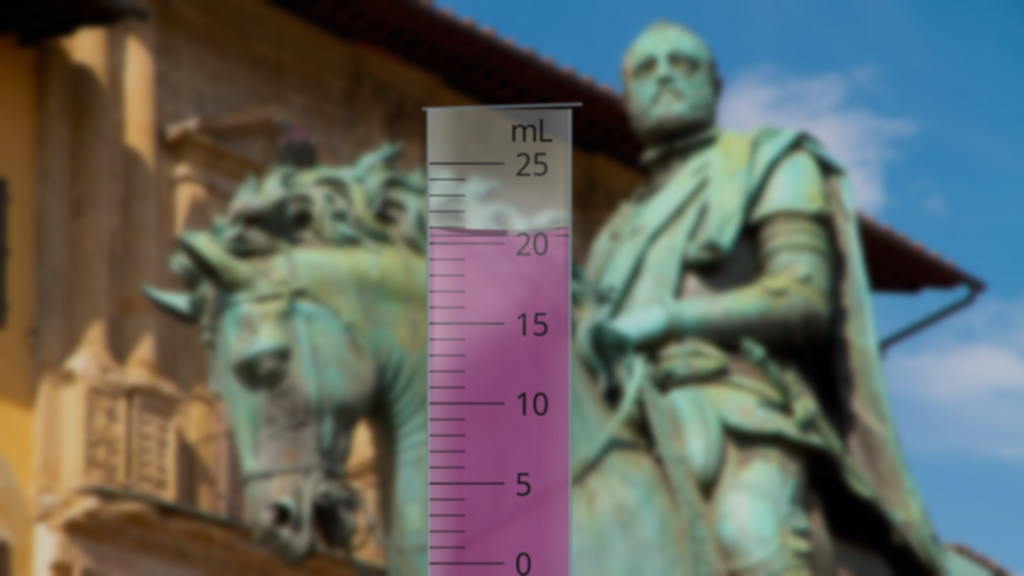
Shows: 20.5 mL
